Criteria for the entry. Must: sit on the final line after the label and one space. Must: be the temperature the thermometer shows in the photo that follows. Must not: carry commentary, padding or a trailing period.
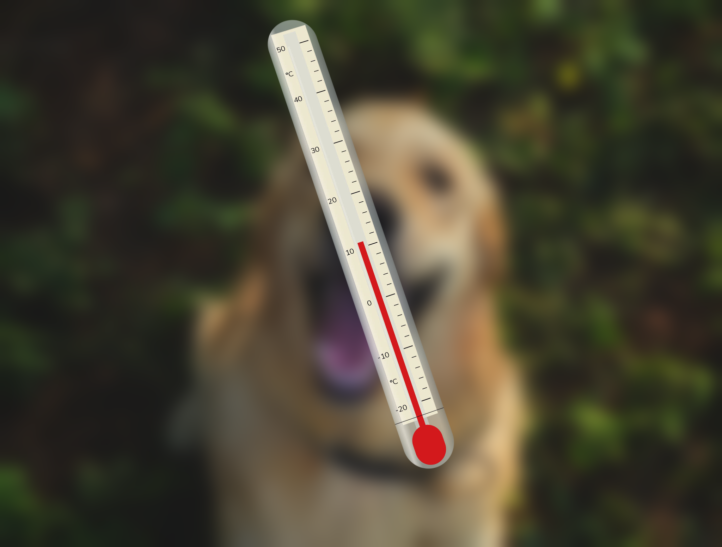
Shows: 11 °C
